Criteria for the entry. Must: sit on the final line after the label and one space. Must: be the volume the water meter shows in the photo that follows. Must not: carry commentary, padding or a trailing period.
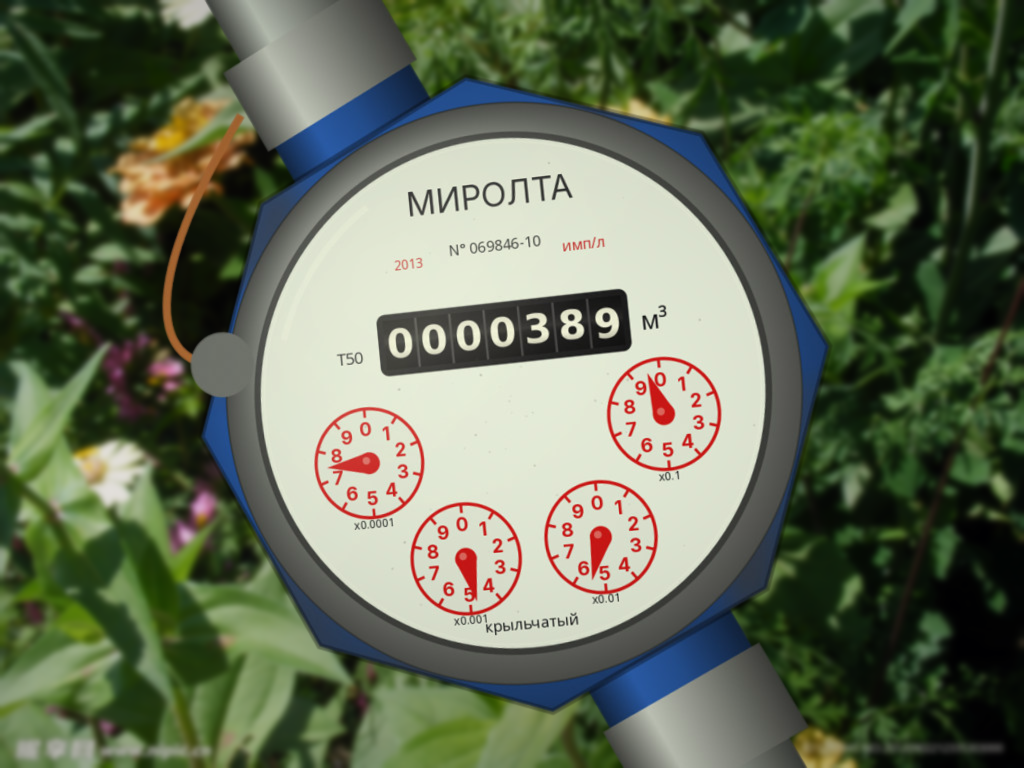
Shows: 388.9547 m³
